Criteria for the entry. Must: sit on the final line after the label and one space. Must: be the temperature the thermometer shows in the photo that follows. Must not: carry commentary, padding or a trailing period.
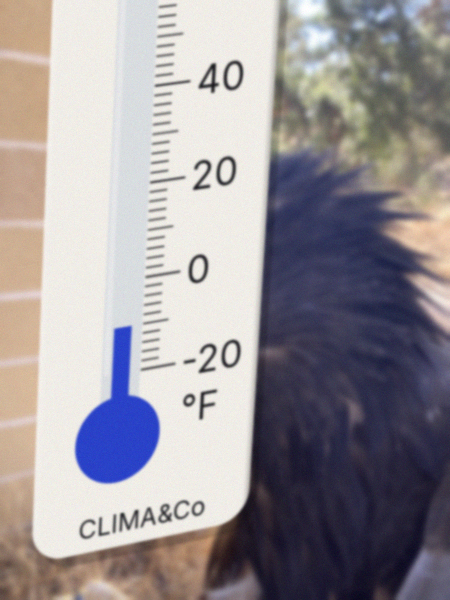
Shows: -10 °F
